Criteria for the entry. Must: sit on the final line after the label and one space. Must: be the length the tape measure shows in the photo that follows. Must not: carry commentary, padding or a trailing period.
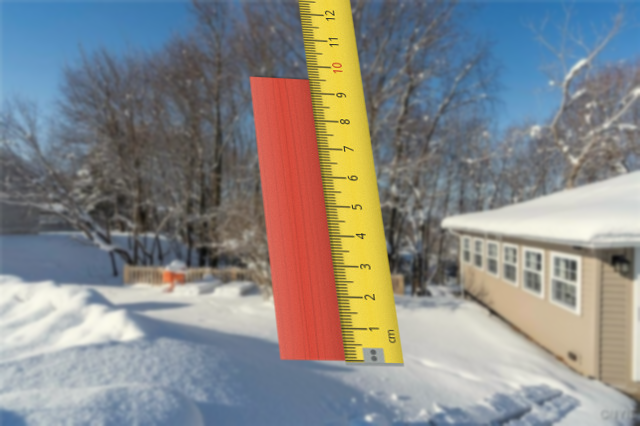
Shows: 9.5 cm
